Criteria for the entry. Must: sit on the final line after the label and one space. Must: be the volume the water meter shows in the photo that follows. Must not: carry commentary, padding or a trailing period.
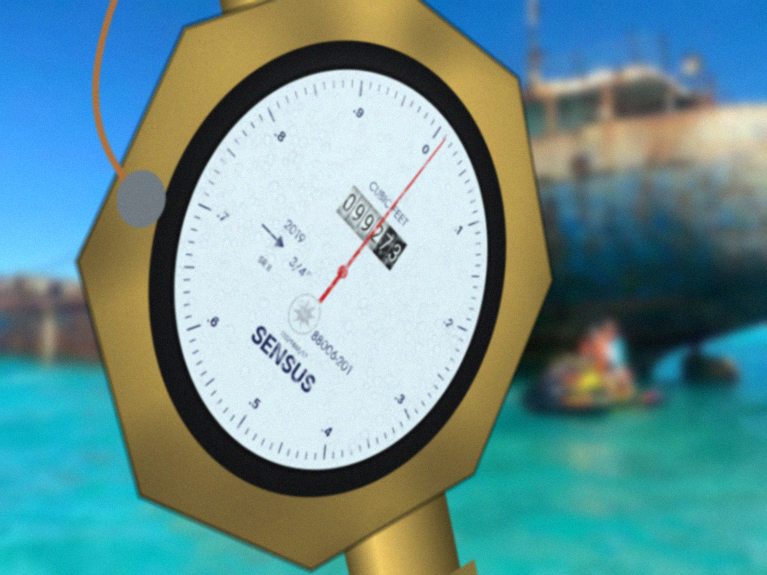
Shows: 99273.01 ft³
